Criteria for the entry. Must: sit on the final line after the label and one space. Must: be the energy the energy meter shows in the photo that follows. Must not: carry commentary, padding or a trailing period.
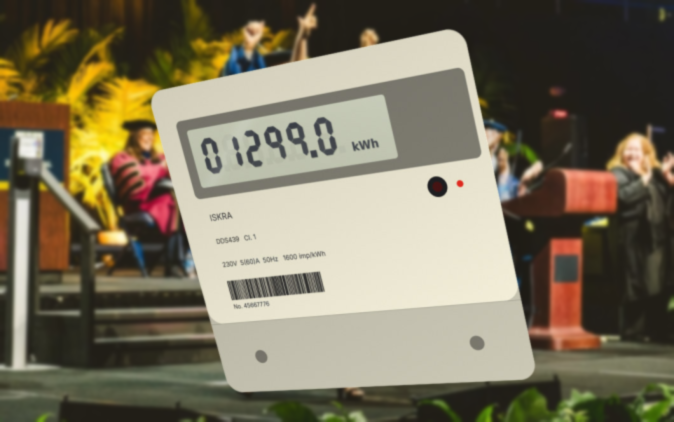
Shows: 1299.0 kWh
